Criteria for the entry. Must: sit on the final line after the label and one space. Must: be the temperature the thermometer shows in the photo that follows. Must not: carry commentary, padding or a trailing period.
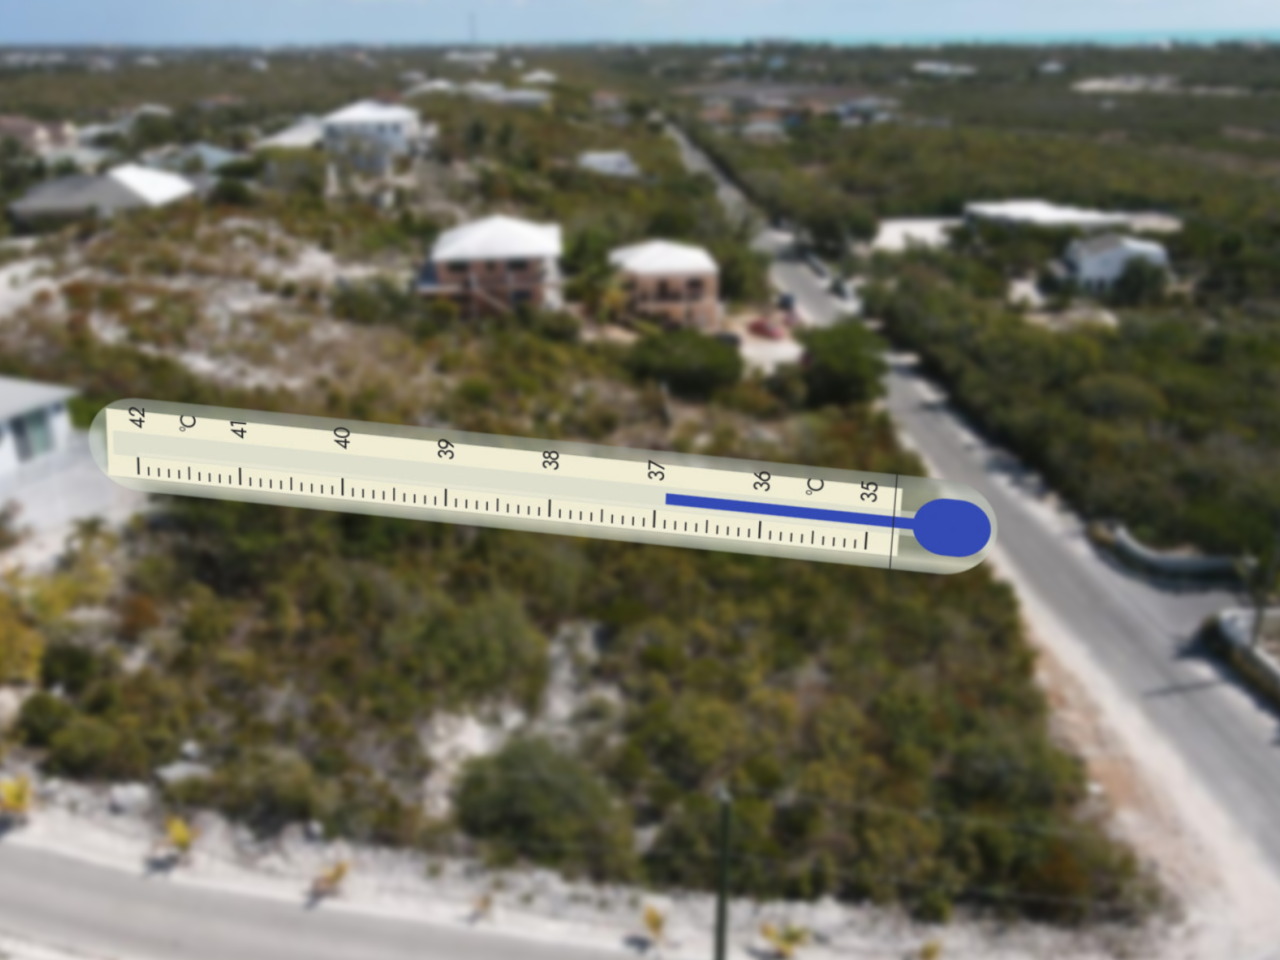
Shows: 36.9 °C
